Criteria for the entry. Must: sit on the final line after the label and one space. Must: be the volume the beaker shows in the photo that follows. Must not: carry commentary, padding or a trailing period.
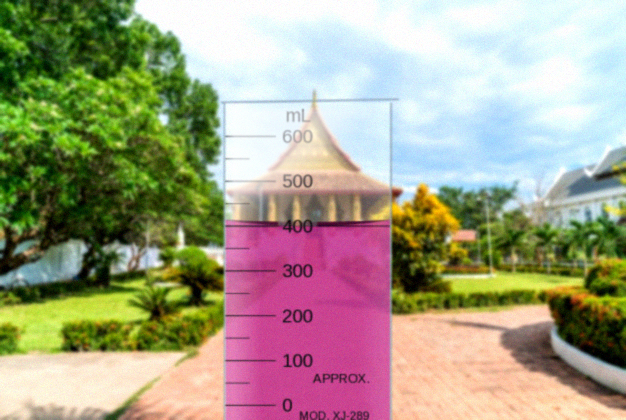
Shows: 400 mL
